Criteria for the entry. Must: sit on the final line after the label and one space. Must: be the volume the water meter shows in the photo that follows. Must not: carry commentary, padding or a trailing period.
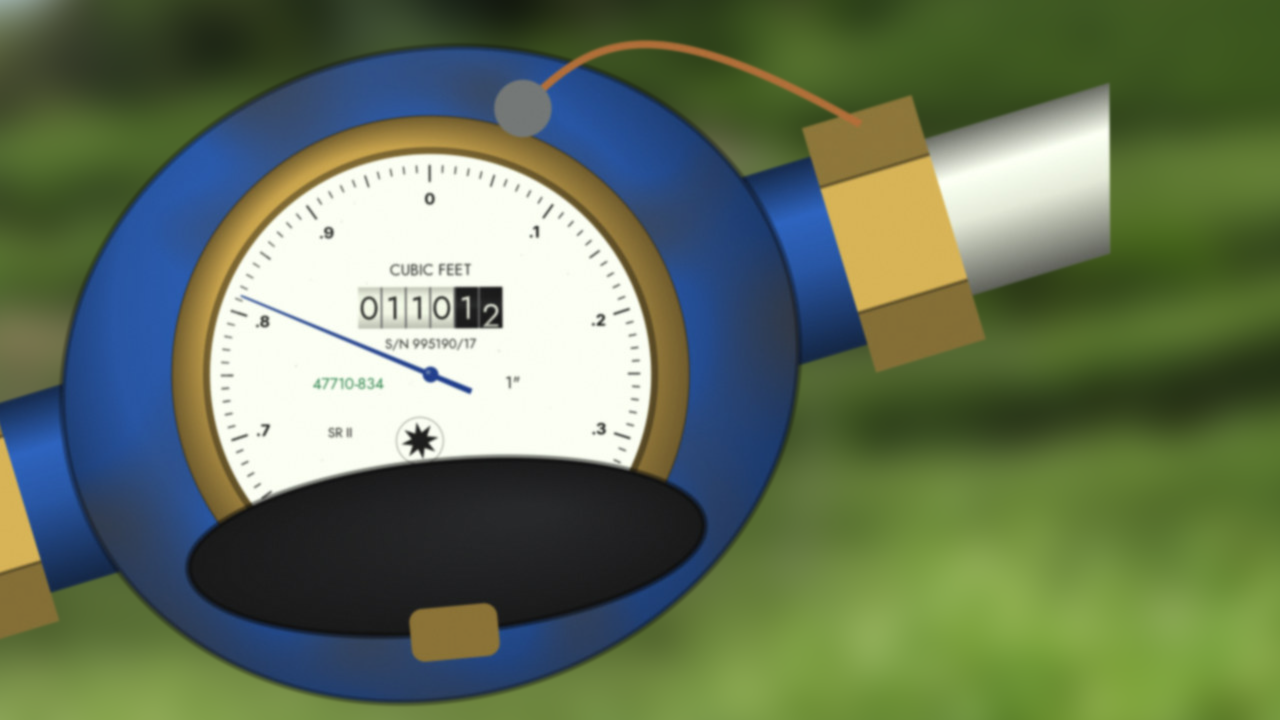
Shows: 11011.81 ft³
